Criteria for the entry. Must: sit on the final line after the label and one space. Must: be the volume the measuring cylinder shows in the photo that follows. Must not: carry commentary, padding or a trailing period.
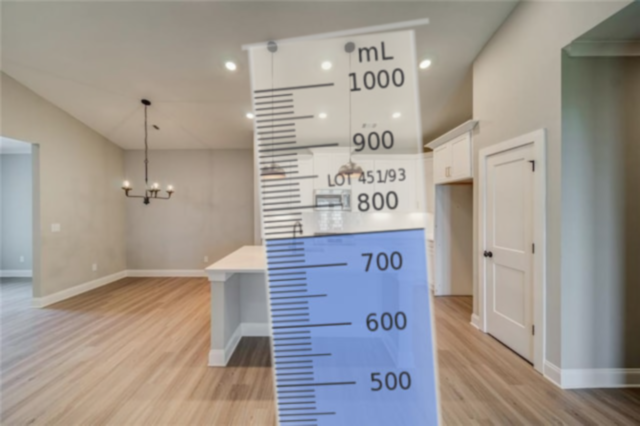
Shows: 750 mL
